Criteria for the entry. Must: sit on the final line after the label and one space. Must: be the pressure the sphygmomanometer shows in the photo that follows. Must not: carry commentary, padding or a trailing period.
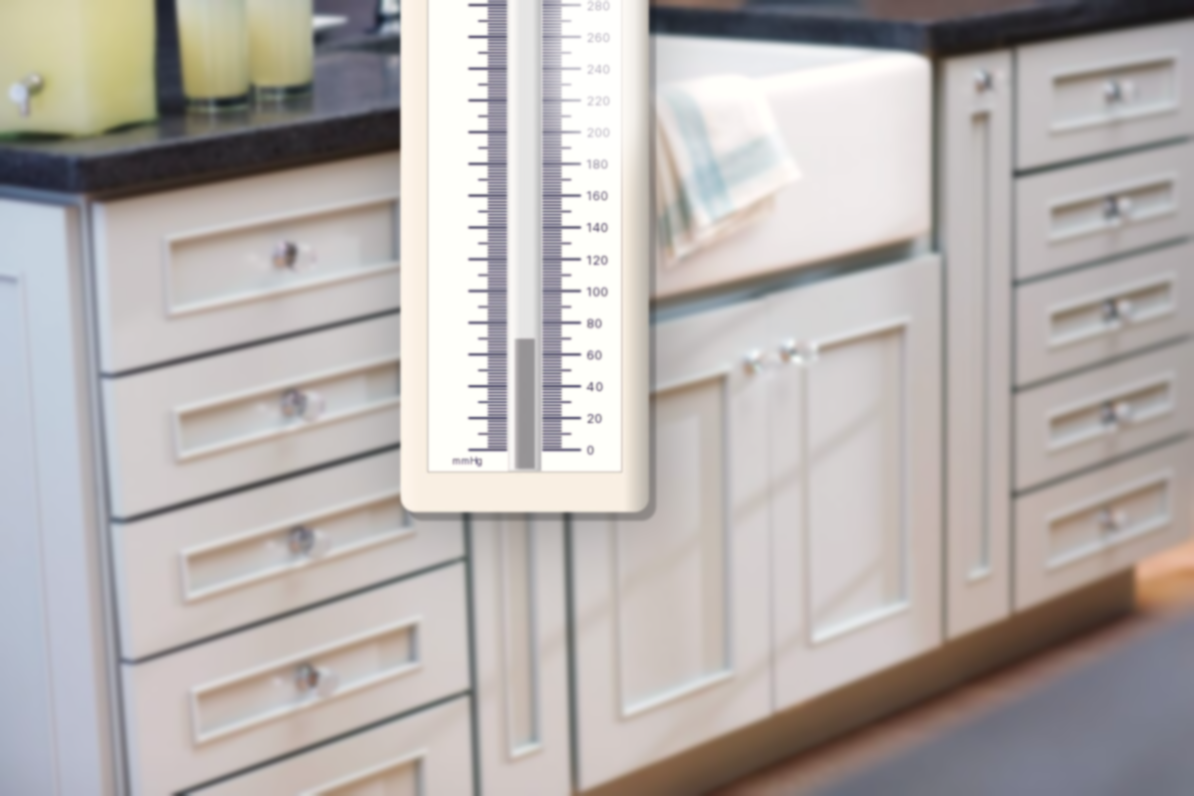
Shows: 70 mmHg
